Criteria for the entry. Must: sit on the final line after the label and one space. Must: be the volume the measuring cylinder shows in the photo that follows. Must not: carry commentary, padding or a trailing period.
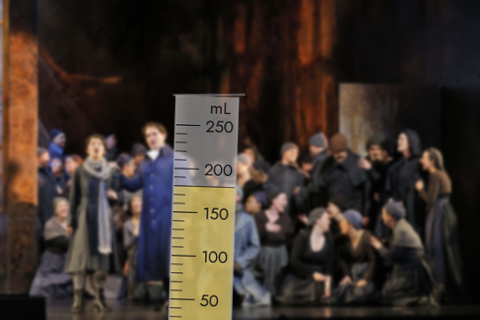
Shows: 180 mL
